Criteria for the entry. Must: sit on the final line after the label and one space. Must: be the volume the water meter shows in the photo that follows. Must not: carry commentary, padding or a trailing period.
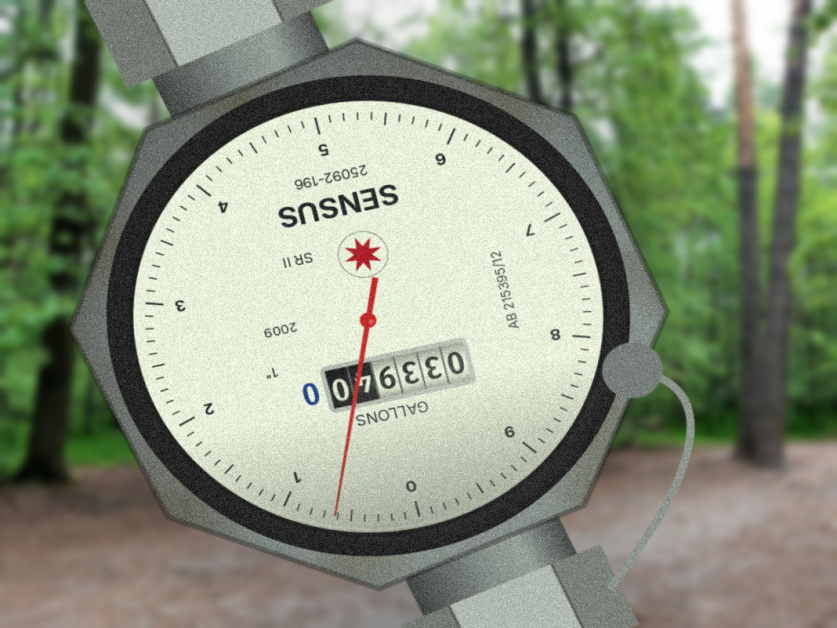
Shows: 339400.6 gal
